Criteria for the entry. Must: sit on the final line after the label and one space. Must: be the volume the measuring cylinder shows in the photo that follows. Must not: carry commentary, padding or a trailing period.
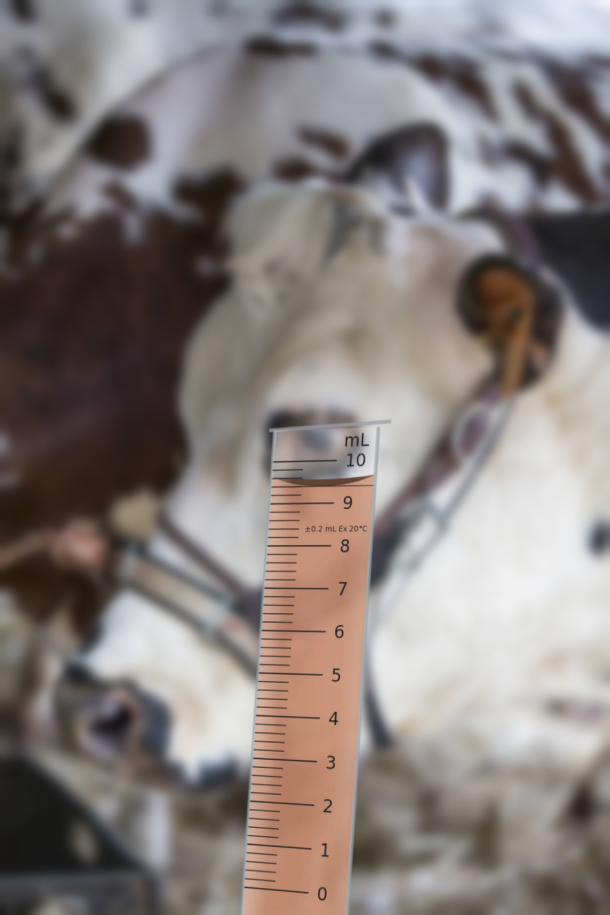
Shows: 9.4 mL
